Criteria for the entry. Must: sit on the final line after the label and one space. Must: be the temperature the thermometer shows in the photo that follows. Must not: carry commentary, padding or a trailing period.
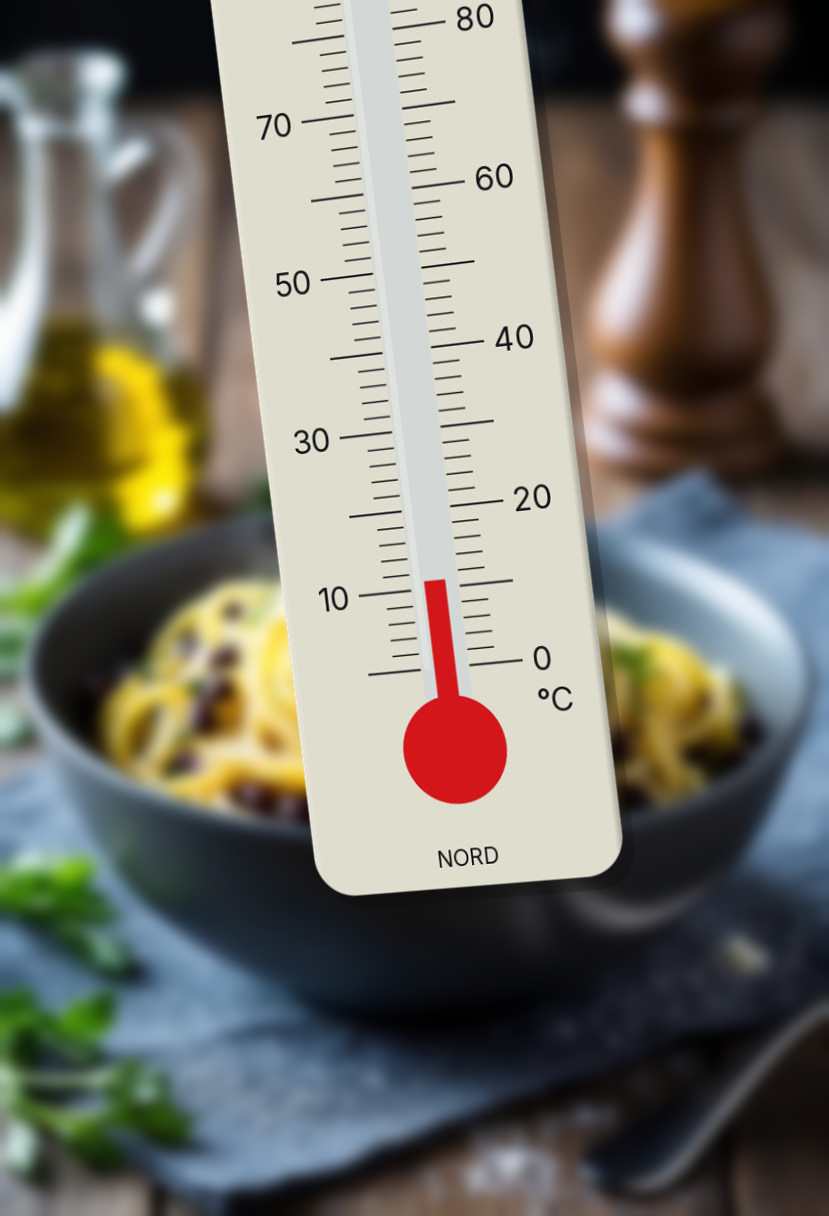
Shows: 11 °C
